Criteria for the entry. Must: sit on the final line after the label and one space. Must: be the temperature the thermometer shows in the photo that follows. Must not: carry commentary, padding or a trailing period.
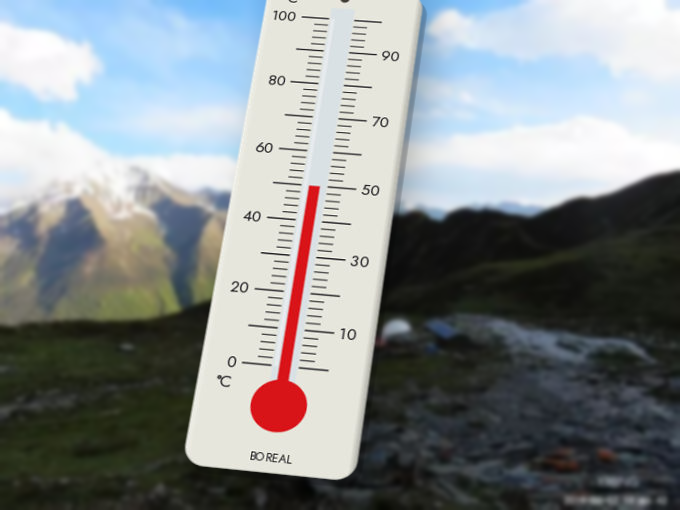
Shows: 50 °C
